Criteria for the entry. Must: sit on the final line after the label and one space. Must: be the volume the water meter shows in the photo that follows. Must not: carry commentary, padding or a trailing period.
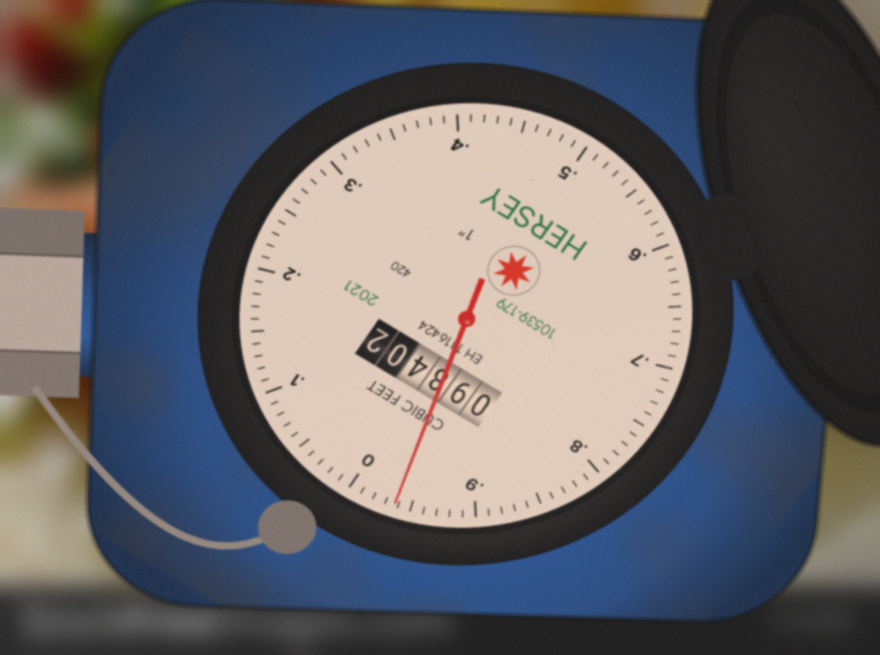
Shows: 98401.96 ft³
